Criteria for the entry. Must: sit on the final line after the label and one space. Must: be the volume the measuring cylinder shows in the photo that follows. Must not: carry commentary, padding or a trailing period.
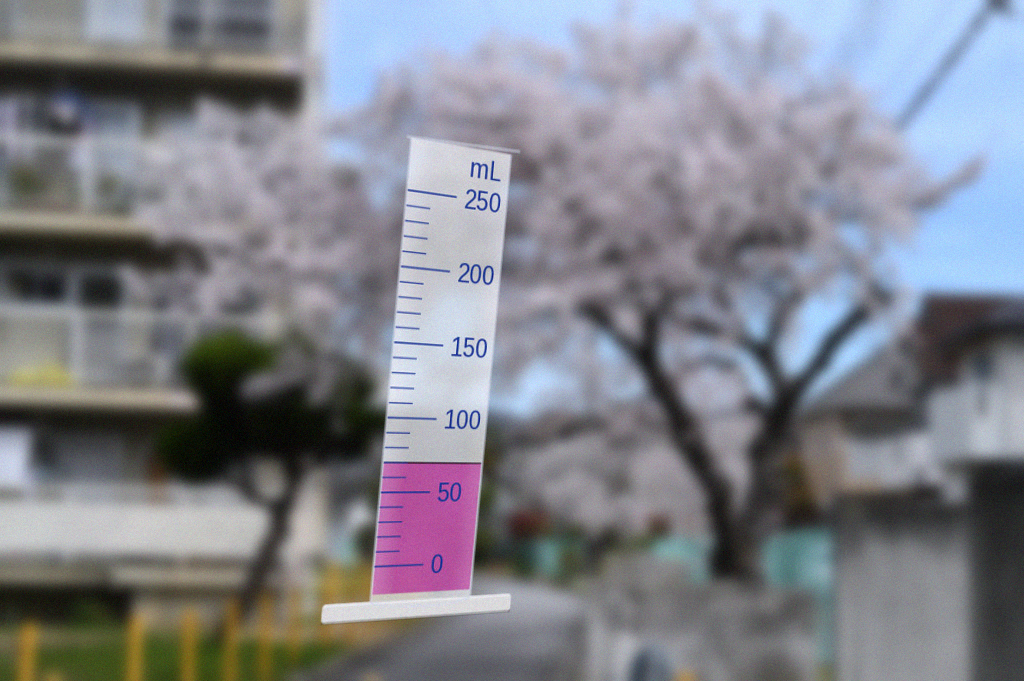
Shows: 70 mL
